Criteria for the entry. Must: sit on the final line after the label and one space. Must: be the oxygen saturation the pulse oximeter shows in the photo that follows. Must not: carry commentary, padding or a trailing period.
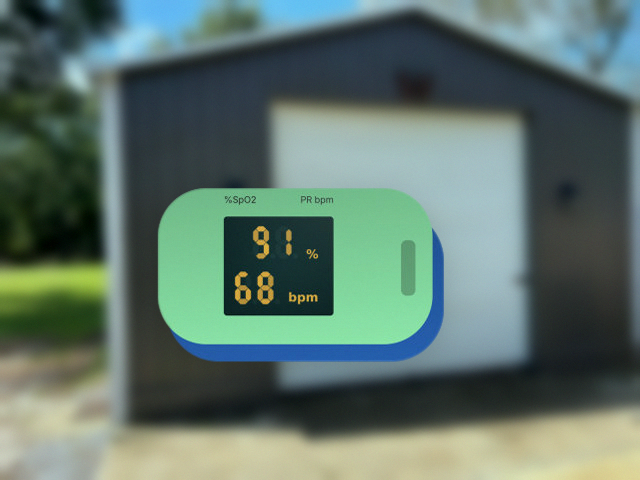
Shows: 91 %
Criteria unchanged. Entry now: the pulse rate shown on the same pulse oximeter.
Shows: 68 bpm
